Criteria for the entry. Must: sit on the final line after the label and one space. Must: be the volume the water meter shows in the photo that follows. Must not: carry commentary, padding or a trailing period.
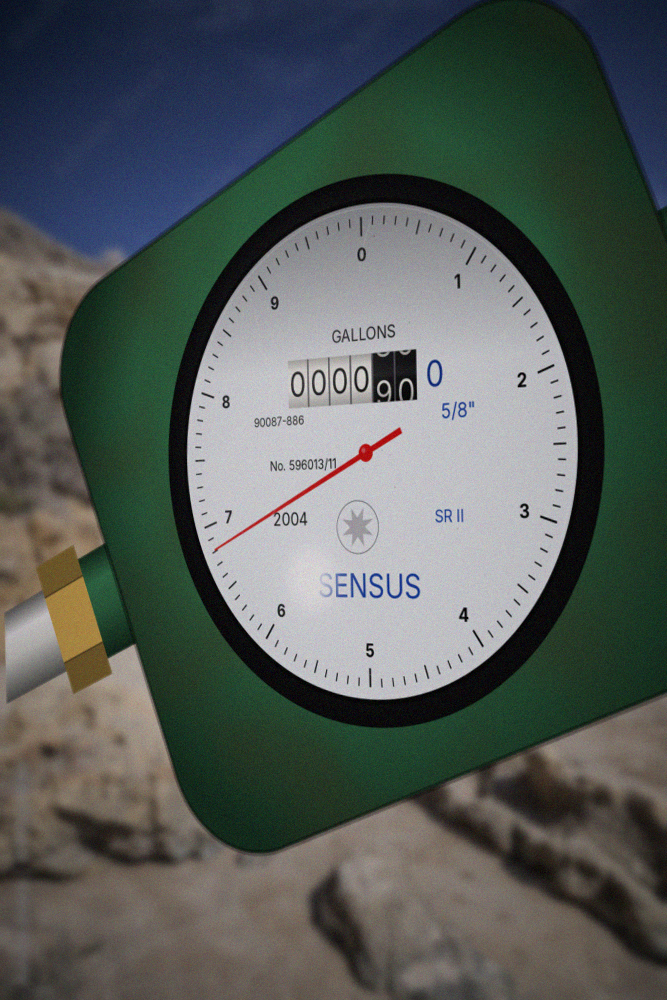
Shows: 896.8 gal
